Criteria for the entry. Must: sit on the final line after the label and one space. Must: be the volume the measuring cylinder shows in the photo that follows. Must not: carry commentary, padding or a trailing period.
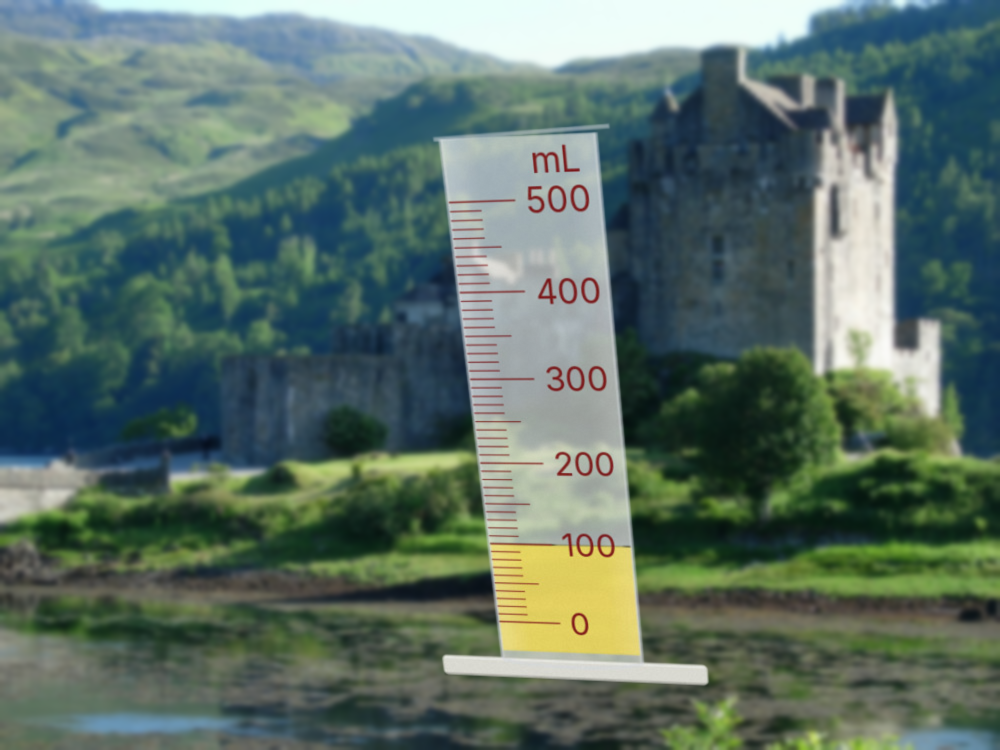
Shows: 100 mL
